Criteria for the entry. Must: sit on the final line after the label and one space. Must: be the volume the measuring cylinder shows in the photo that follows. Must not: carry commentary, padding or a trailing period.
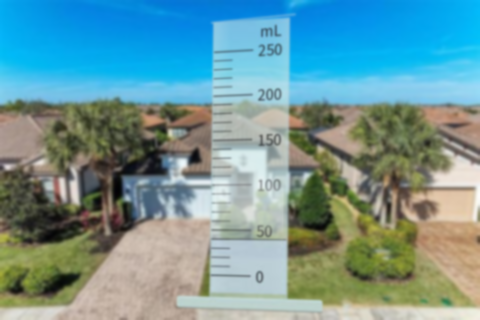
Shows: 40 mL
